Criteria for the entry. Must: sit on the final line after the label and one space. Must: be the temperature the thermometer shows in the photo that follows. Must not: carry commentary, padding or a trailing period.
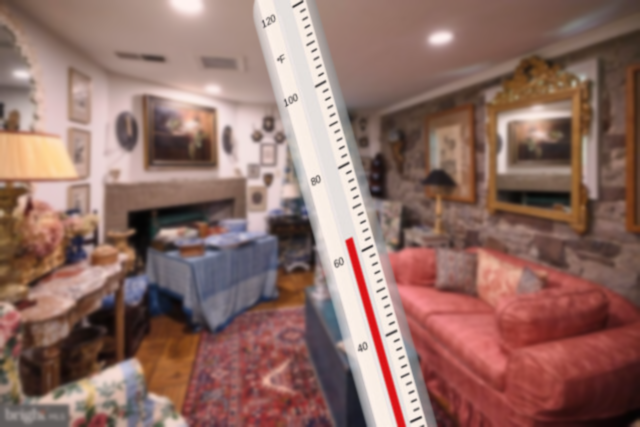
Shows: 64 °F
